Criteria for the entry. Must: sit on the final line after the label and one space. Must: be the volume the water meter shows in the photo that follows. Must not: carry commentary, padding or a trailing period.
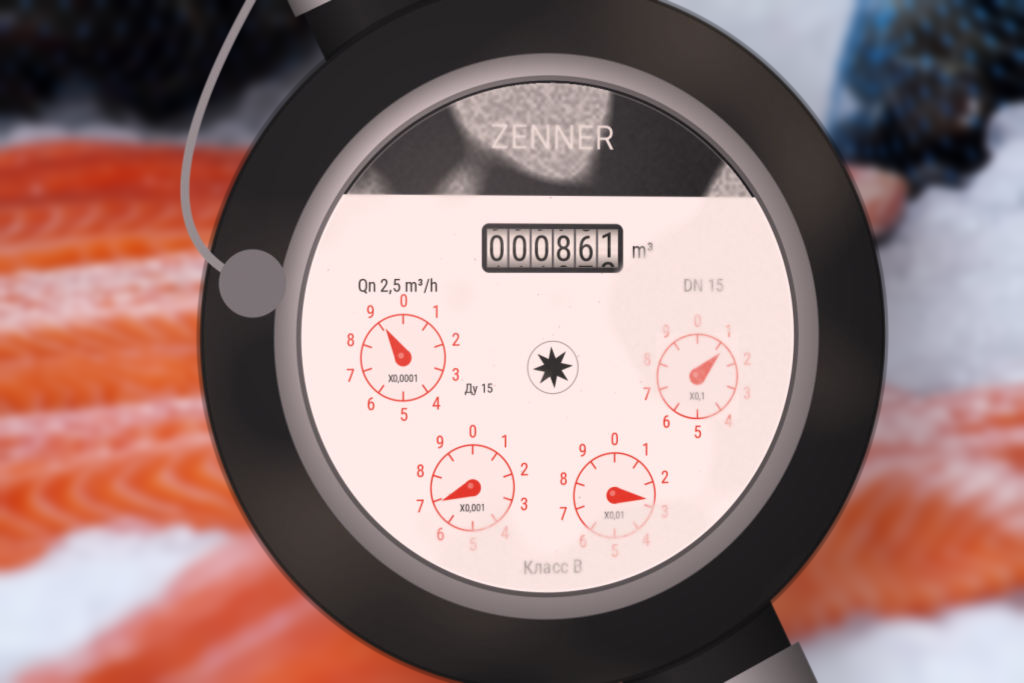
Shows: 861.1269 m³
